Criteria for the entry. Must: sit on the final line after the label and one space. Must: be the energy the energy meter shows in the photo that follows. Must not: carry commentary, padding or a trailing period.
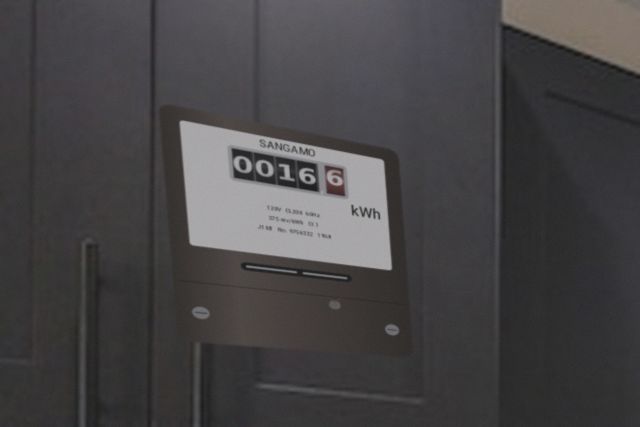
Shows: 16.6 kWh
